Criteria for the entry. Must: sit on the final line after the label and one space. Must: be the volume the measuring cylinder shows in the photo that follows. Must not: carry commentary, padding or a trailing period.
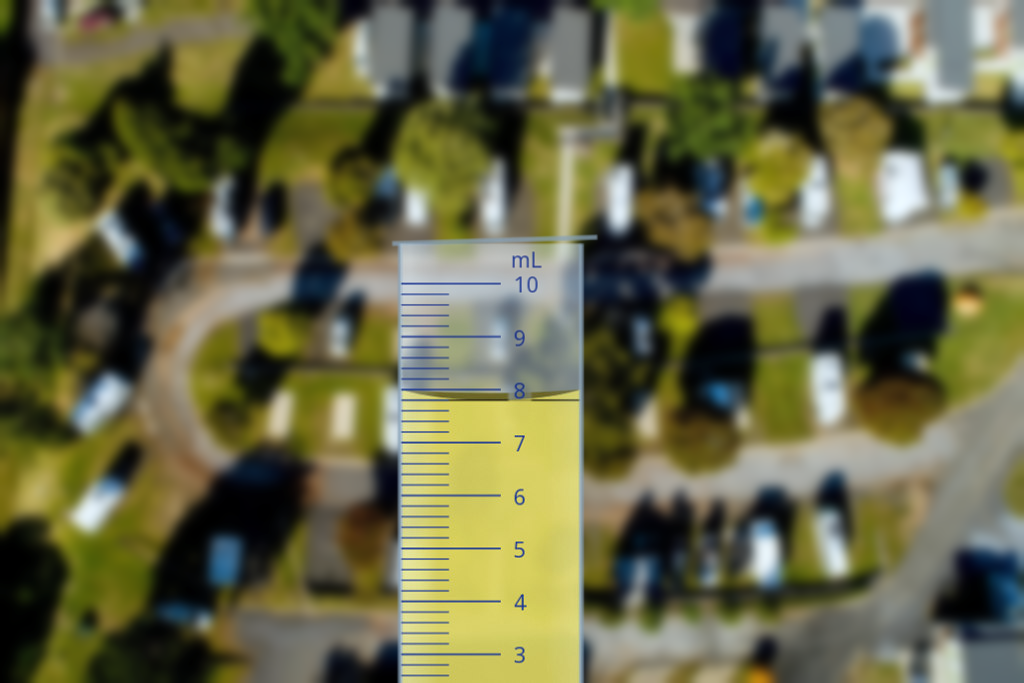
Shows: 7.8 mL
